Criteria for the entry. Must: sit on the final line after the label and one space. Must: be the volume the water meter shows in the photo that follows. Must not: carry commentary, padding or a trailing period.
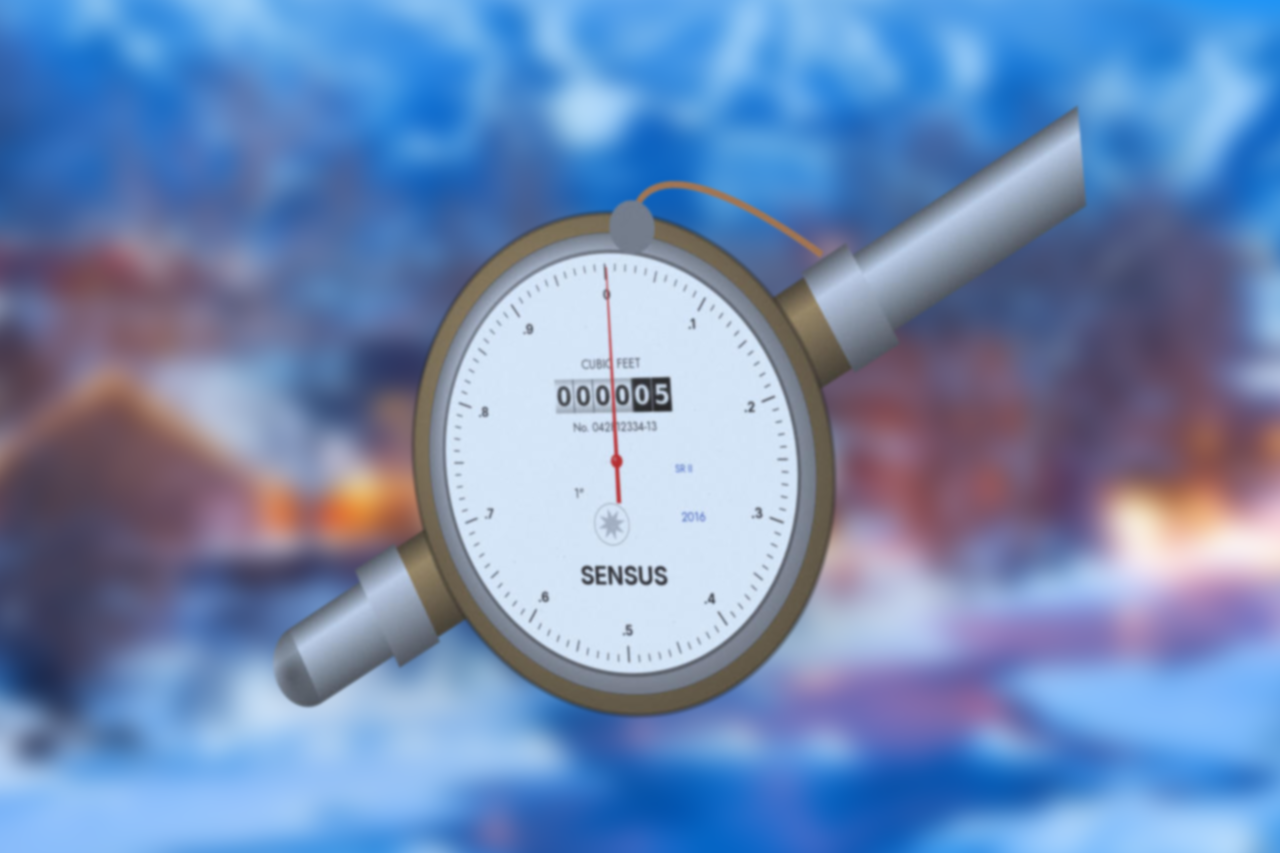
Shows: 5.00 ft³
